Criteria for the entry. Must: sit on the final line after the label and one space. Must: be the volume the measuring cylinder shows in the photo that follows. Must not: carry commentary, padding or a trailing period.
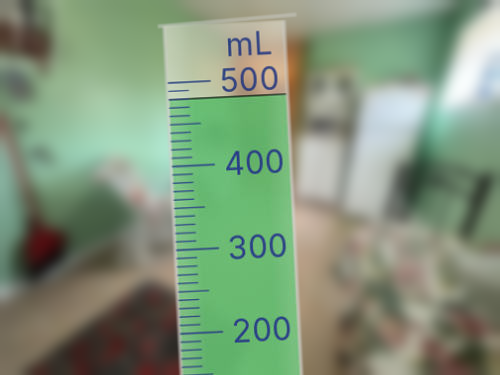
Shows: 480 mL
